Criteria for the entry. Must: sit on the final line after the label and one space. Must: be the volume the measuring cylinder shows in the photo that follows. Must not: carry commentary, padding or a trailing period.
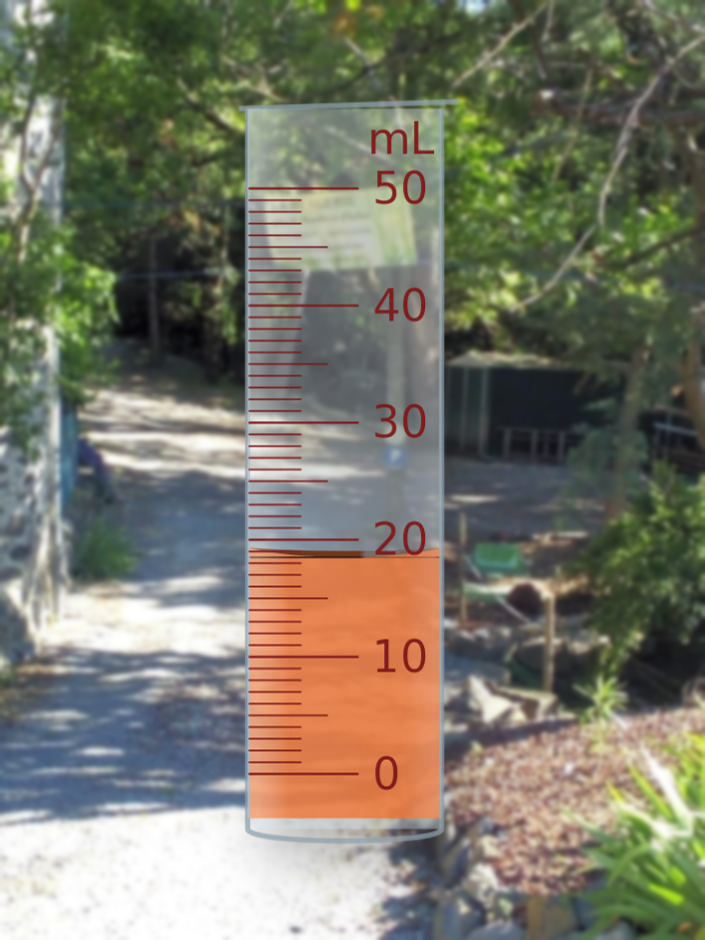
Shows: 18.5 mL
